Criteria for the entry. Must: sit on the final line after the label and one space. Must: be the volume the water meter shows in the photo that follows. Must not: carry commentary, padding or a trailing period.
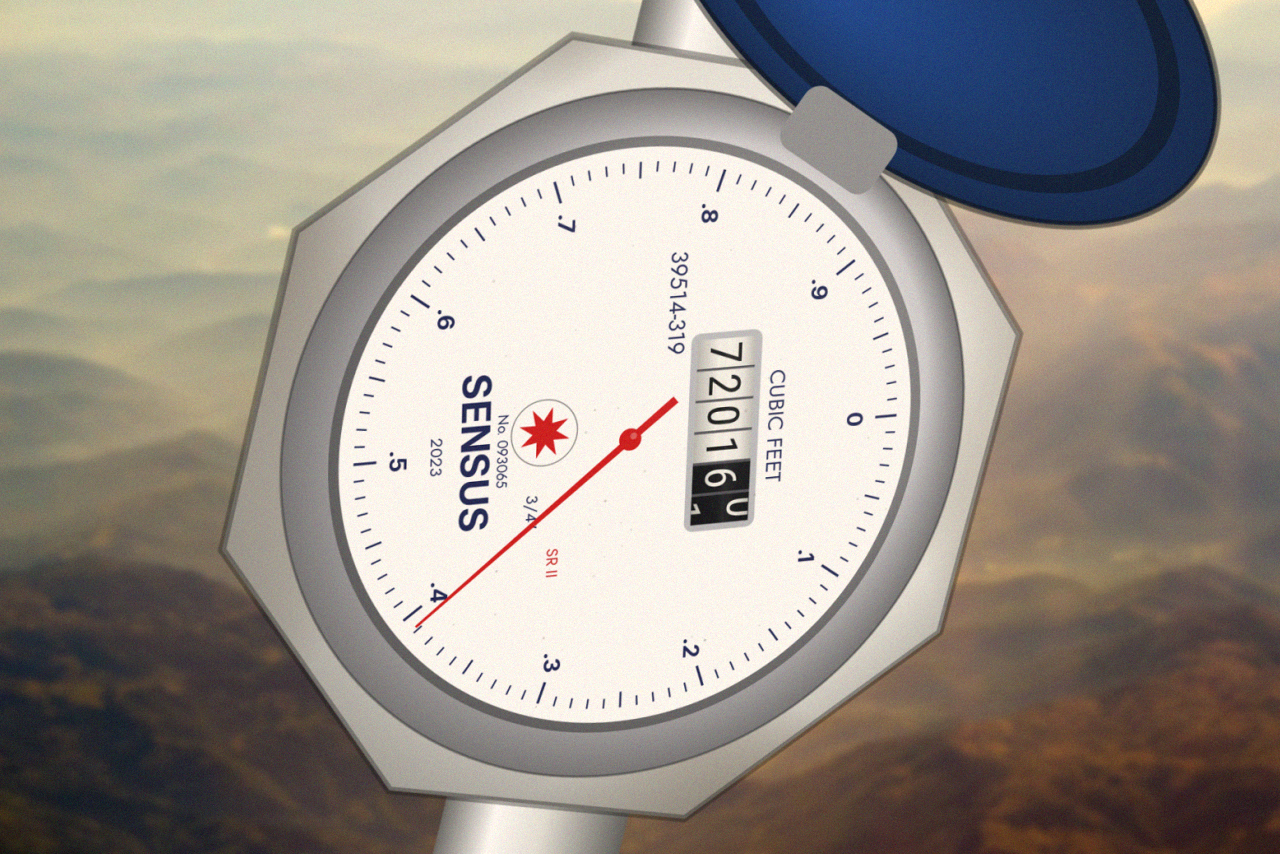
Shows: 720160.39 ft³
